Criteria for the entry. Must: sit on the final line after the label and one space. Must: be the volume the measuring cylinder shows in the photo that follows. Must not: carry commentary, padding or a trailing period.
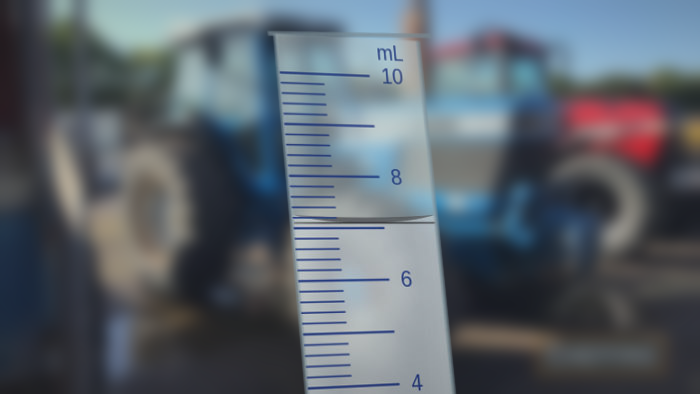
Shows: 7.1 mL
